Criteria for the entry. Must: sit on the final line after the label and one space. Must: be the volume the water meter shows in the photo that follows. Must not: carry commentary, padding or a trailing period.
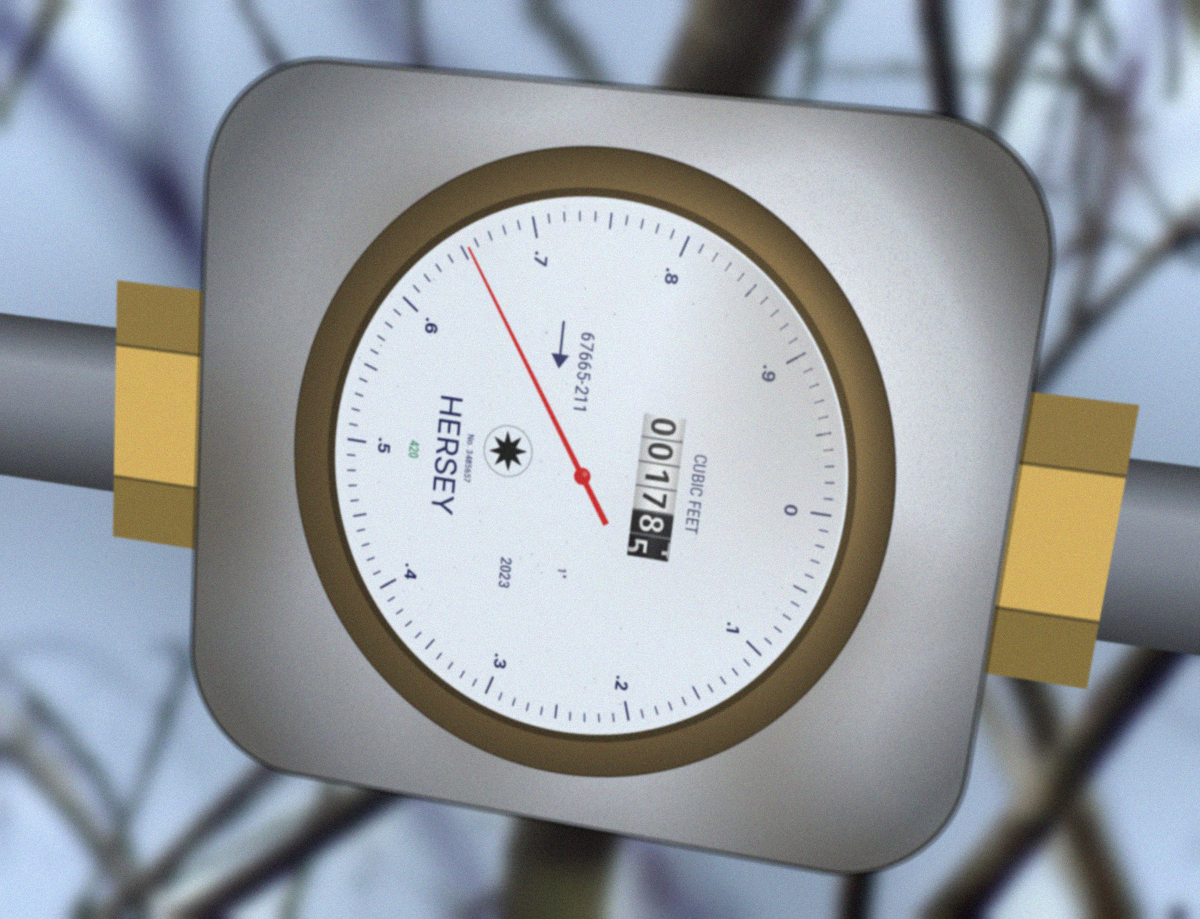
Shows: 1784.65 ft³
